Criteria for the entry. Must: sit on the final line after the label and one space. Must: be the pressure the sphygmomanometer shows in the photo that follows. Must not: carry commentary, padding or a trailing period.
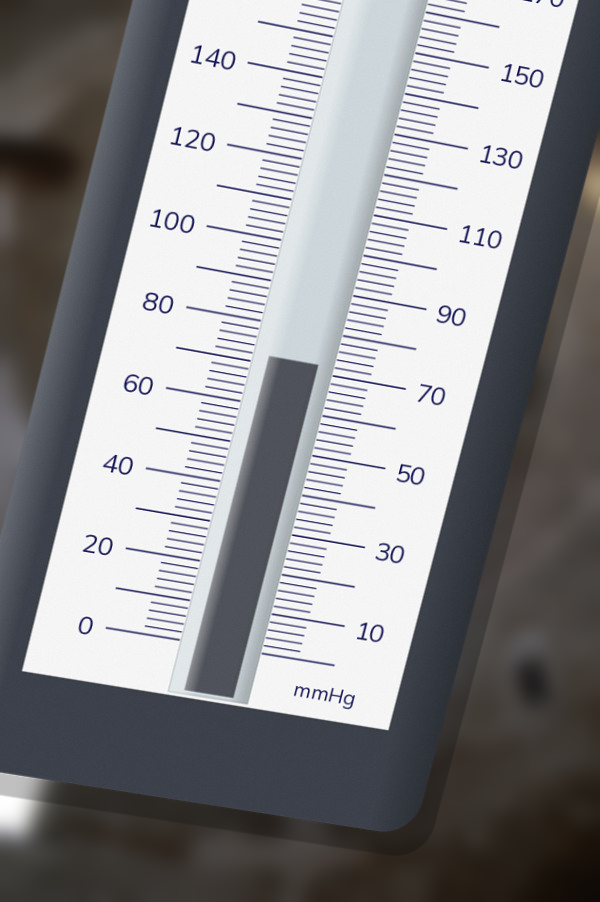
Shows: 72 mmHg
